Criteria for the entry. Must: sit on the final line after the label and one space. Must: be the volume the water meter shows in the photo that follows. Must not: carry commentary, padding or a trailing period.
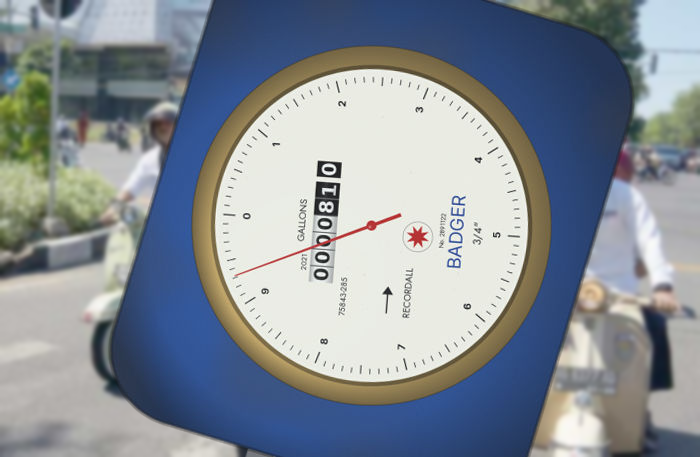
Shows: 809.3 gal
